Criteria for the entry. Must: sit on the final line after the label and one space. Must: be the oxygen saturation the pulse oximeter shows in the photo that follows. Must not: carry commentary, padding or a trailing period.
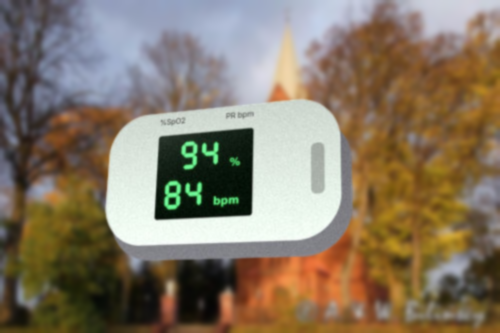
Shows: 94 %
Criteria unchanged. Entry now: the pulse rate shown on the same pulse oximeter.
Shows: 84 bpm
